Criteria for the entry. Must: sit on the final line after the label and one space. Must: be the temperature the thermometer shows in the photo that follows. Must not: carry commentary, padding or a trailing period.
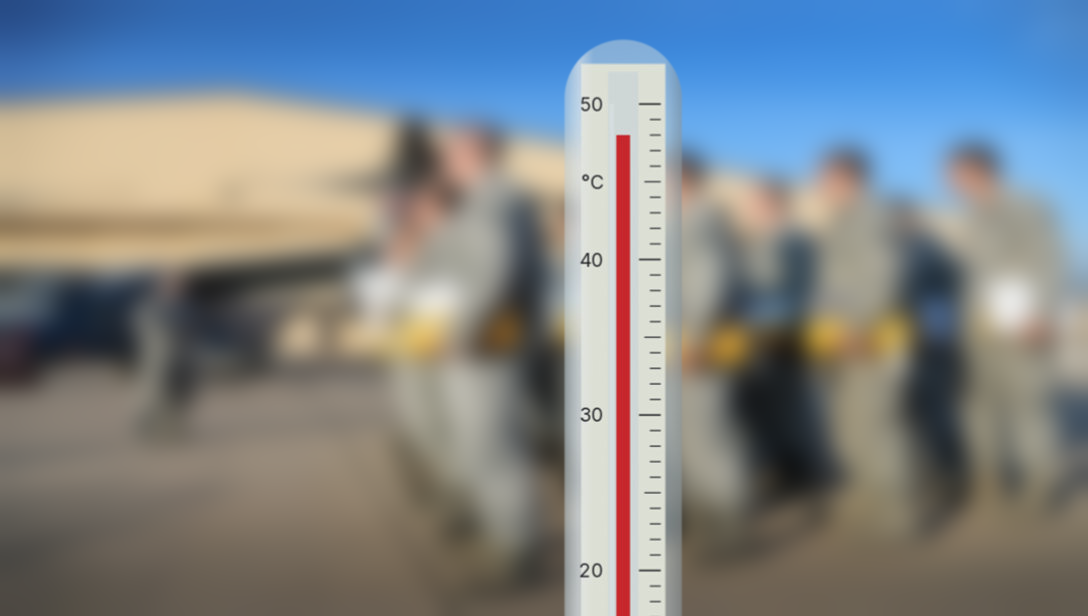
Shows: 48 °C
